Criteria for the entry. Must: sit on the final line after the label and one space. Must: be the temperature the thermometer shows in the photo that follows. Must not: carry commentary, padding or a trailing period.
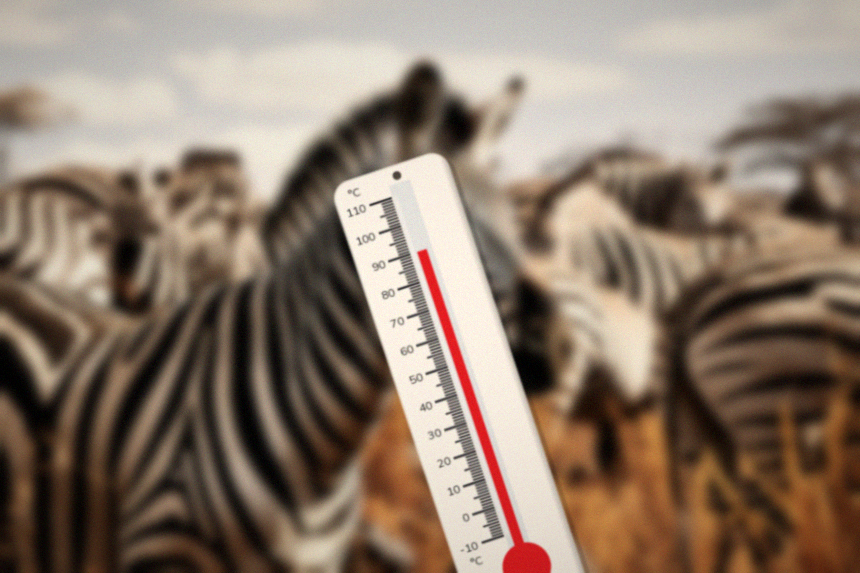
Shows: 90 °C
